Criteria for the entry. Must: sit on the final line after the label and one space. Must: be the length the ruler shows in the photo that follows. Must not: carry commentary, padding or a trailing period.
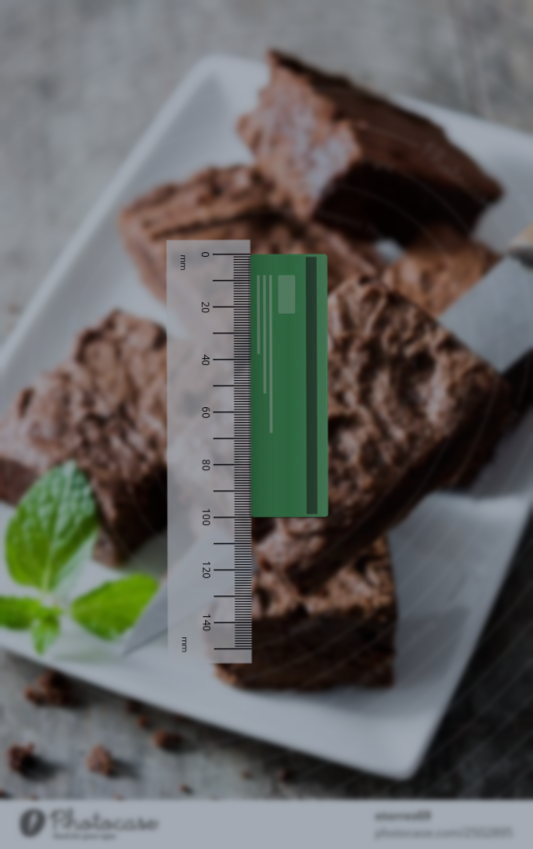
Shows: 100 mm
